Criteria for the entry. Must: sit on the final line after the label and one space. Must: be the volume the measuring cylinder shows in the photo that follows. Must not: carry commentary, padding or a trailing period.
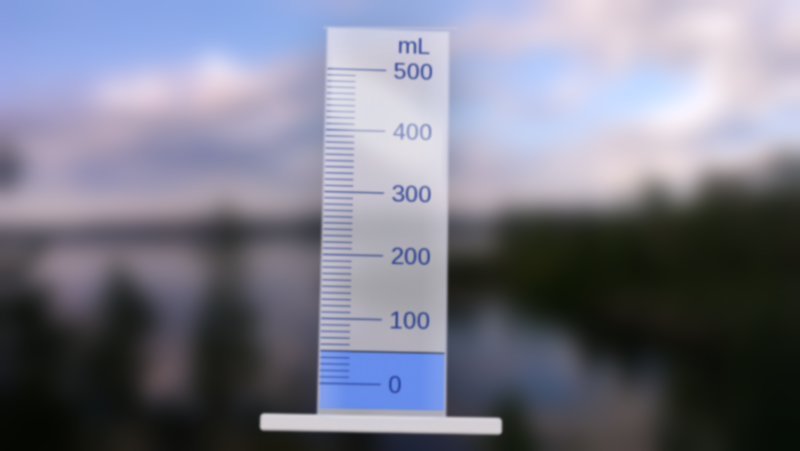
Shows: 50 mL
